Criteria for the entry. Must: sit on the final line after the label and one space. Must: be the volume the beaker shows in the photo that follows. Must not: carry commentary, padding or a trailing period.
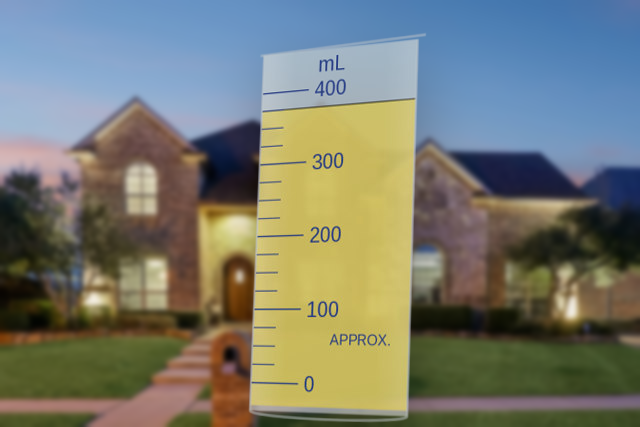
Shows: 375 mL
